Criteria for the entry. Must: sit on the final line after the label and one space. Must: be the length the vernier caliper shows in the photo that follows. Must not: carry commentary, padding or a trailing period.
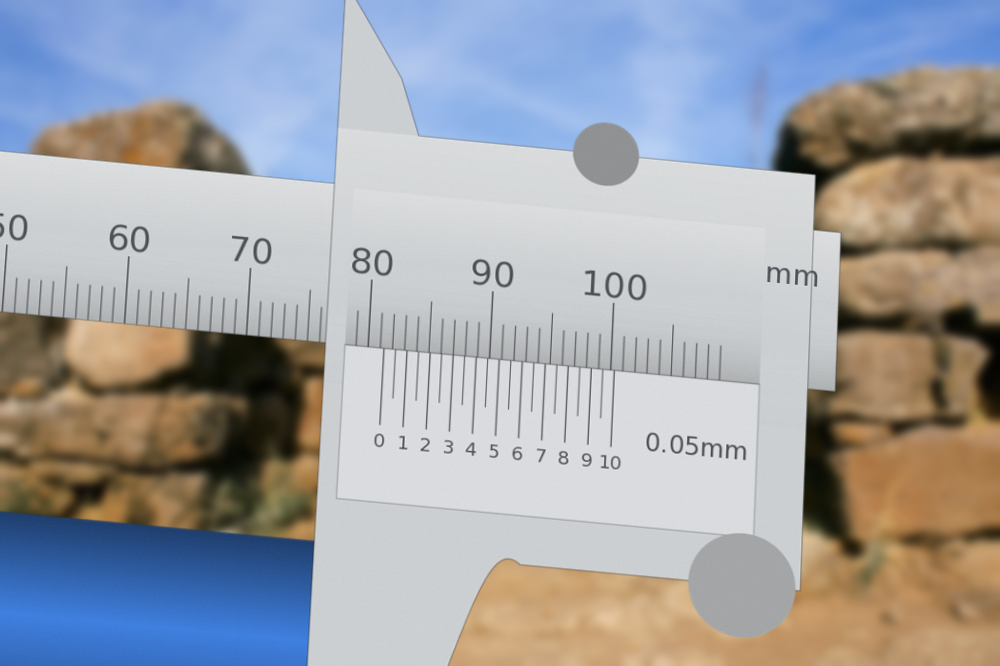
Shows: 81.3 mm
